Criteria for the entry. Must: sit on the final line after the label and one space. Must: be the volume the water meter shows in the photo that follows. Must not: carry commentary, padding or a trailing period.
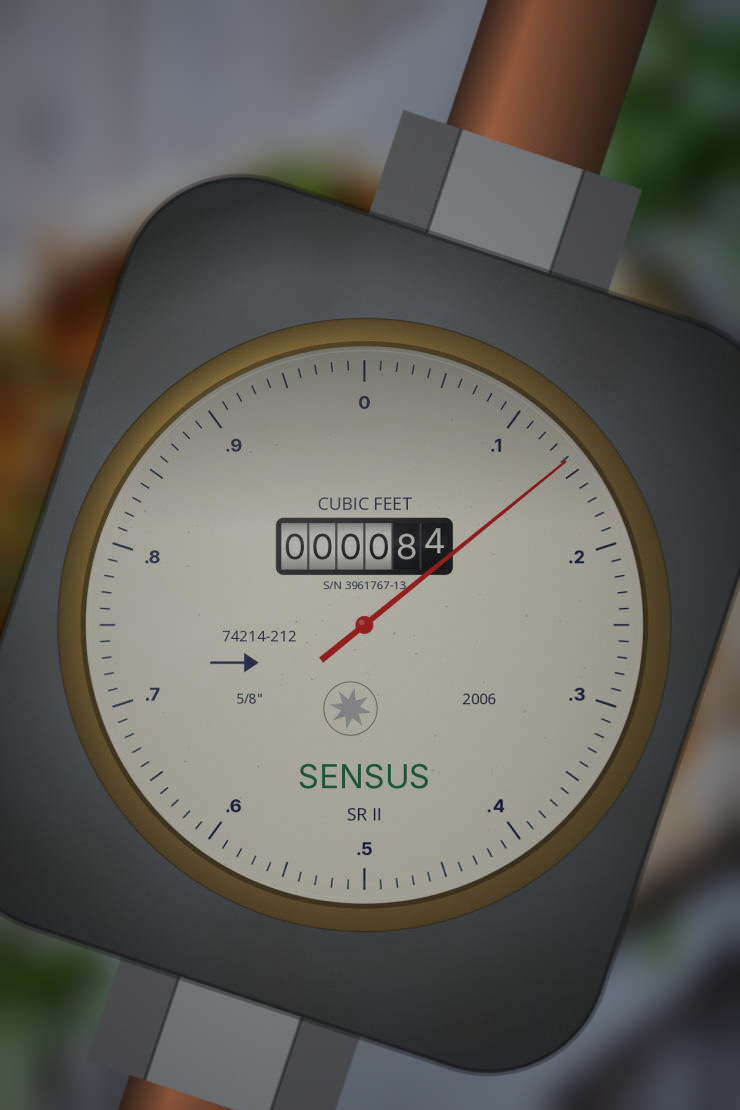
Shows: 84.14 ft³
